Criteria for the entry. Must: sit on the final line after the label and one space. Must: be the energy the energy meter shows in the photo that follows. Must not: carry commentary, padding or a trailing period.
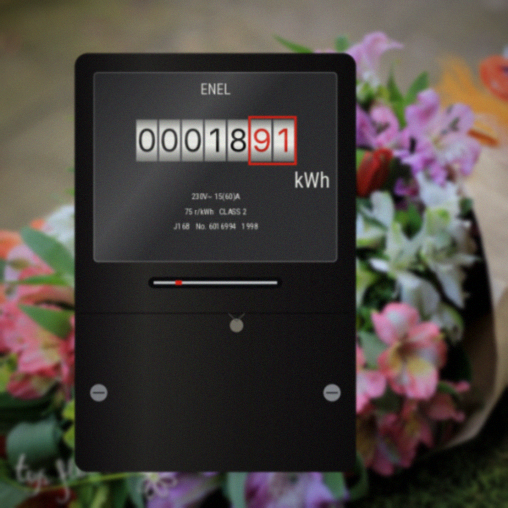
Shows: 18.91 kWh
